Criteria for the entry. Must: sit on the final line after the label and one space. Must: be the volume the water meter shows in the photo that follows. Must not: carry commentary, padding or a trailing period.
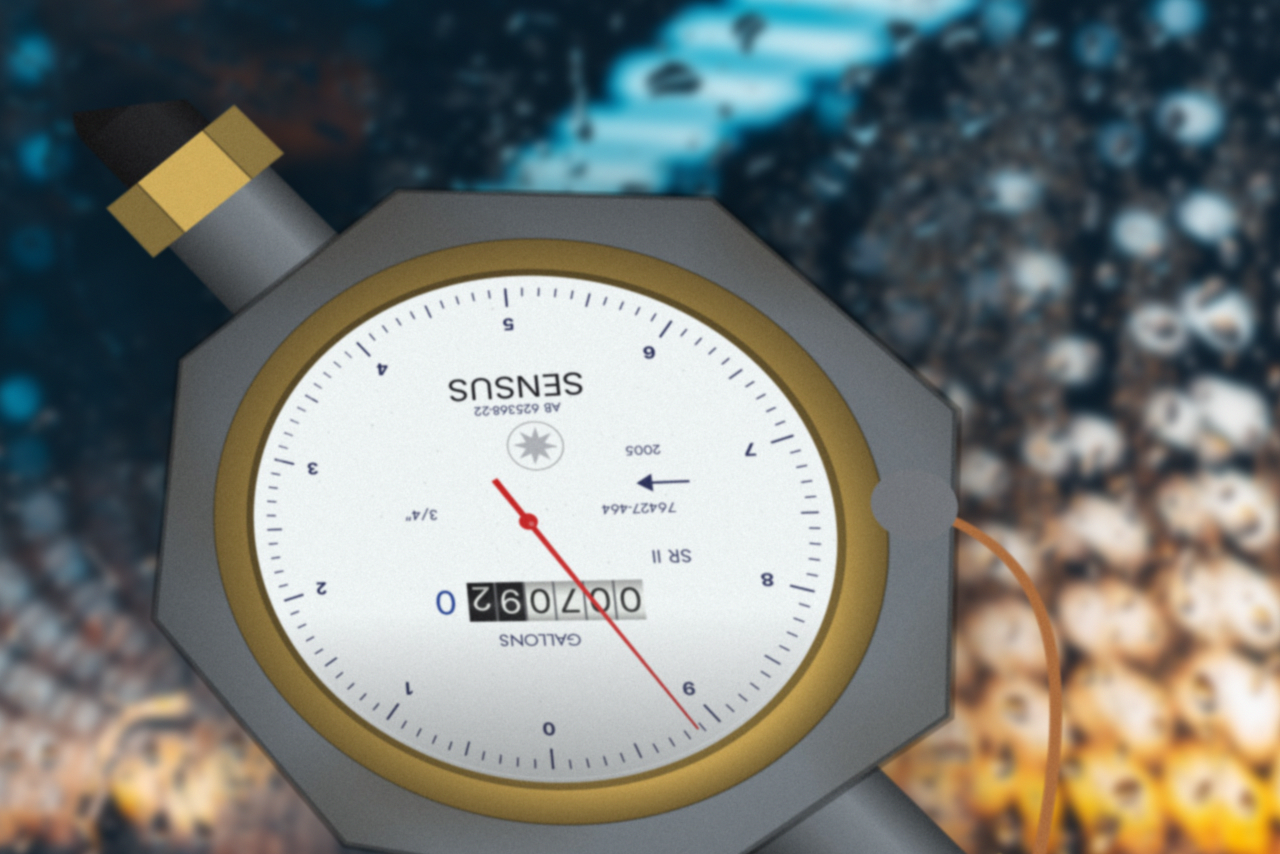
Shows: 70919.1 gal
